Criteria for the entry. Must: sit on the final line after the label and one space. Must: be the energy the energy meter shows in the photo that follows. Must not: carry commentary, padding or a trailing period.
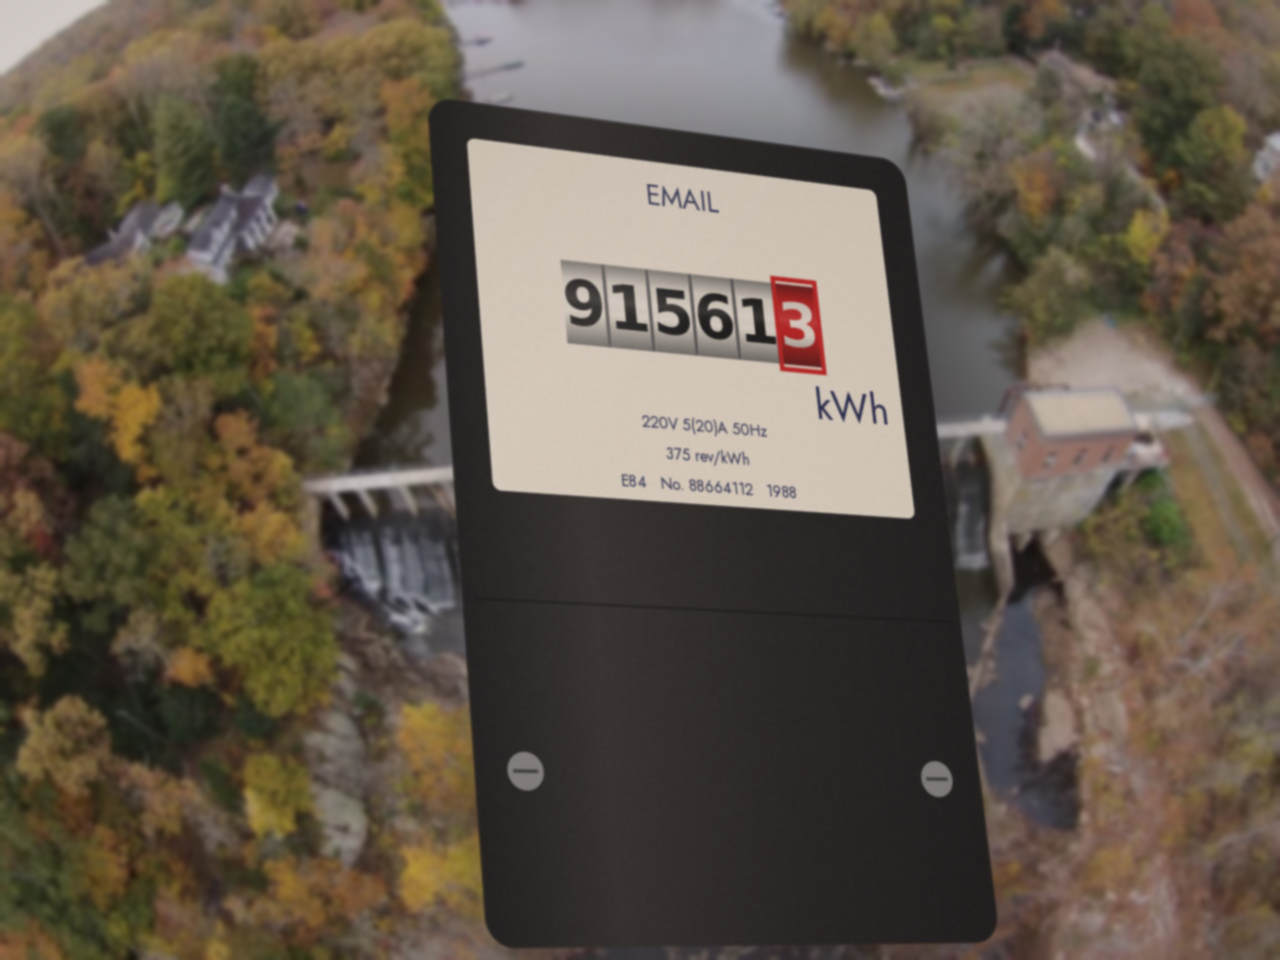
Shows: 91561.3 kWh
